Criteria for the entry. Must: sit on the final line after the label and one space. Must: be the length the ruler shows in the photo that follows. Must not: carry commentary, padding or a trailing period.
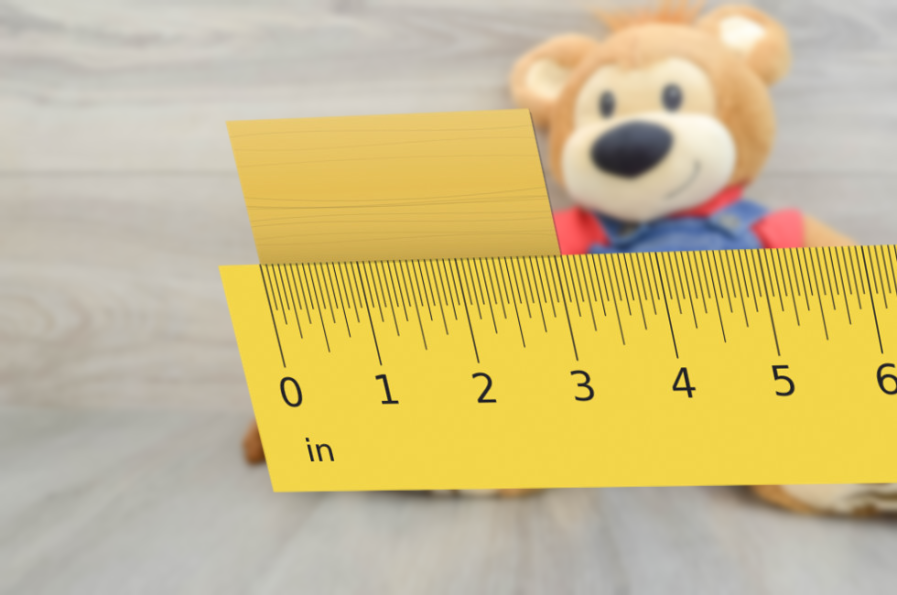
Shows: 3.0625 in
